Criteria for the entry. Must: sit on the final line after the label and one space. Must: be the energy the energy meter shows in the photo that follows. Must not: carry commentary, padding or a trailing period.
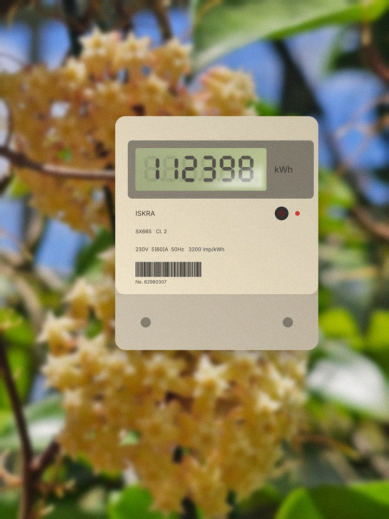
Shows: 112398 kWh
